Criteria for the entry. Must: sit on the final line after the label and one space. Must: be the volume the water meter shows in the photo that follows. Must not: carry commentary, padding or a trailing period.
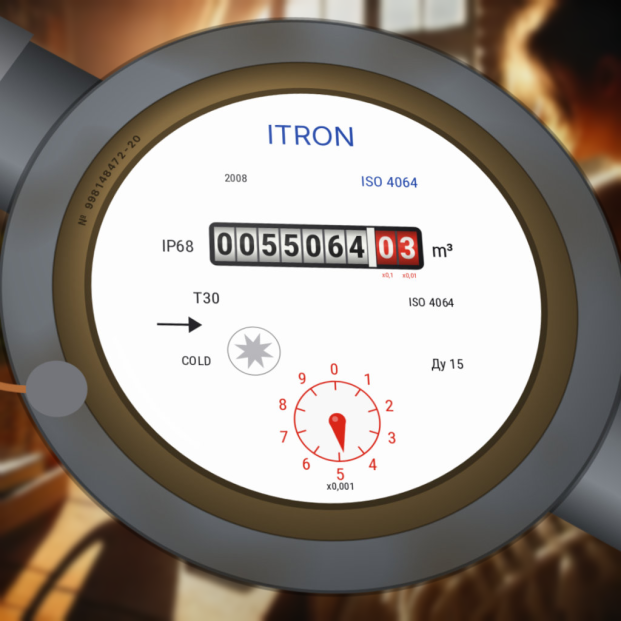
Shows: 55064.034 m³
